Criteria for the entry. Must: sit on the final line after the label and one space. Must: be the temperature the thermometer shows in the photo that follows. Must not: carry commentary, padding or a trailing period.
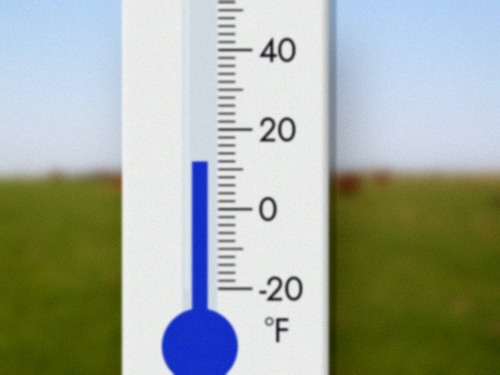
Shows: 12 °F
